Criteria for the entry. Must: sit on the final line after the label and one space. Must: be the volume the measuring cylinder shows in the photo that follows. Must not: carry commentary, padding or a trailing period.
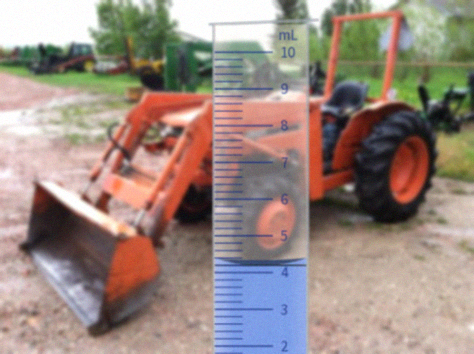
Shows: 4.2 mL
